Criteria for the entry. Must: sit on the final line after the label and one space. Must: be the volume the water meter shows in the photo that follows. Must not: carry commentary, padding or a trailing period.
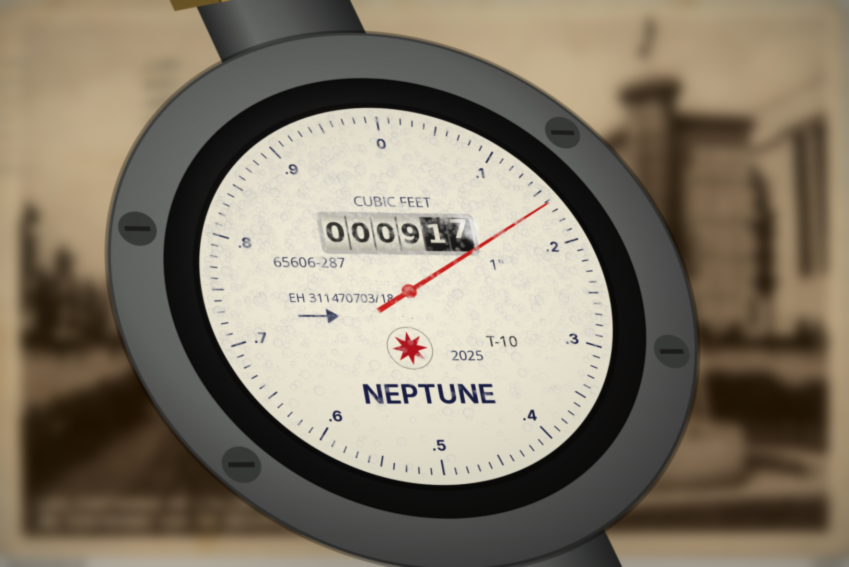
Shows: 917.16 ft³
